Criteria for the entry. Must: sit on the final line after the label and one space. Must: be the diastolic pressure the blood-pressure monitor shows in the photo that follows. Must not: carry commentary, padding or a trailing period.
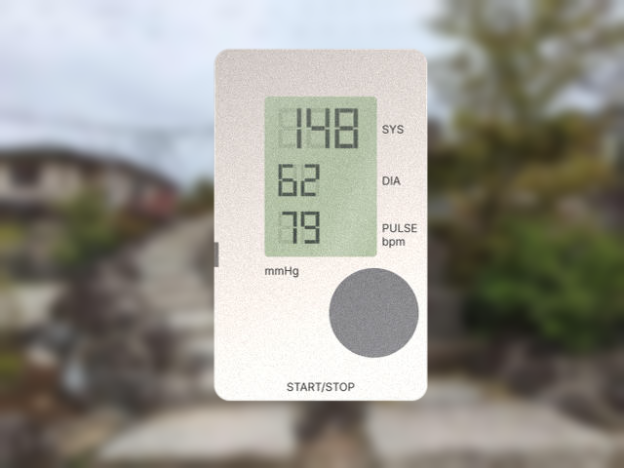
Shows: 62 mmHg
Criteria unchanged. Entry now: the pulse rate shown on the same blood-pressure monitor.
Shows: 79 bpm
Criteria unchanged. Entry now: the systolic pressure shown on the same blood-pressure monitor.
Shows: 148 mmHg
